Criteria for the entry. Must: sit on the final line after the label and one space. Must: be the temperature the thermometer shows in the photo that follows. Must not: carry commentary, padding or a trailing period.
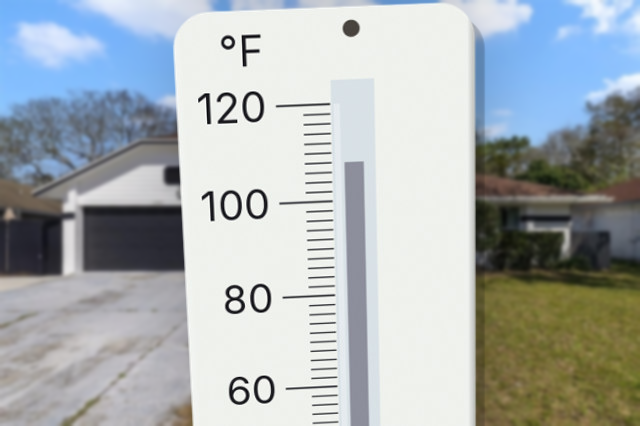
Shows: 108 °F
